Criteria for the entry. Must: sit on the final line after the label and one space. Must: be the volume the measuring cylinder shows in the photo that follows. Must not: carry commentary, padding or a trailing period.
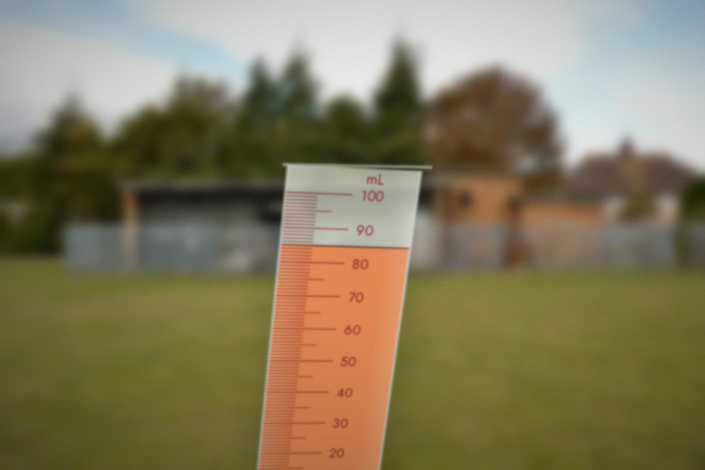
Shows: 85 mL
